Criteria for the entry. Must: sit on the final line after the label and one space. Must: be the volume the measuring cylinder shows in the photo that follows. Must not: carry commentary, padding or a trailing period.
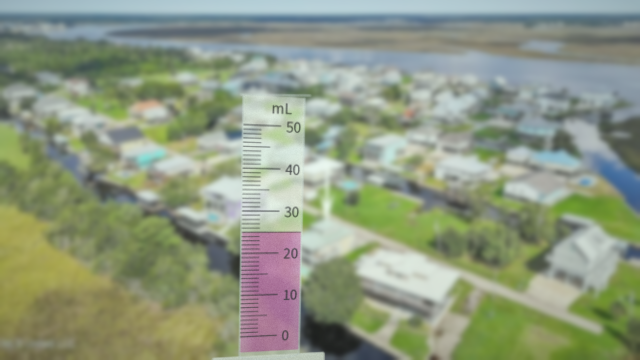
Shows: 25 mL
